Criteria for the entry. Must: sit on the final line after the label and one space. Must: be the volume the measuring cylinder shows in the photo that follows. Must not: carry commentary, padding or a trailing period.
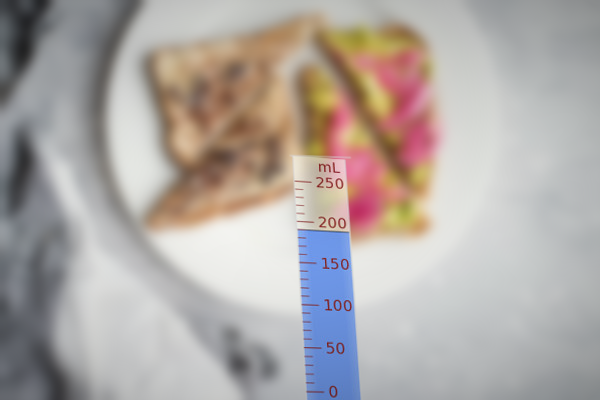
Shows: 190 mL
